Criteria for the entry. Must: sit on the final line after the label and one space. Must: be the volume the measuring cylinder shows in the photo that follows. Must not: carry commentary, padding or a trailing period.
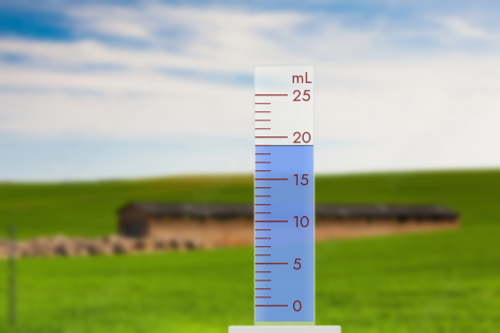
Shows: 19 mL
